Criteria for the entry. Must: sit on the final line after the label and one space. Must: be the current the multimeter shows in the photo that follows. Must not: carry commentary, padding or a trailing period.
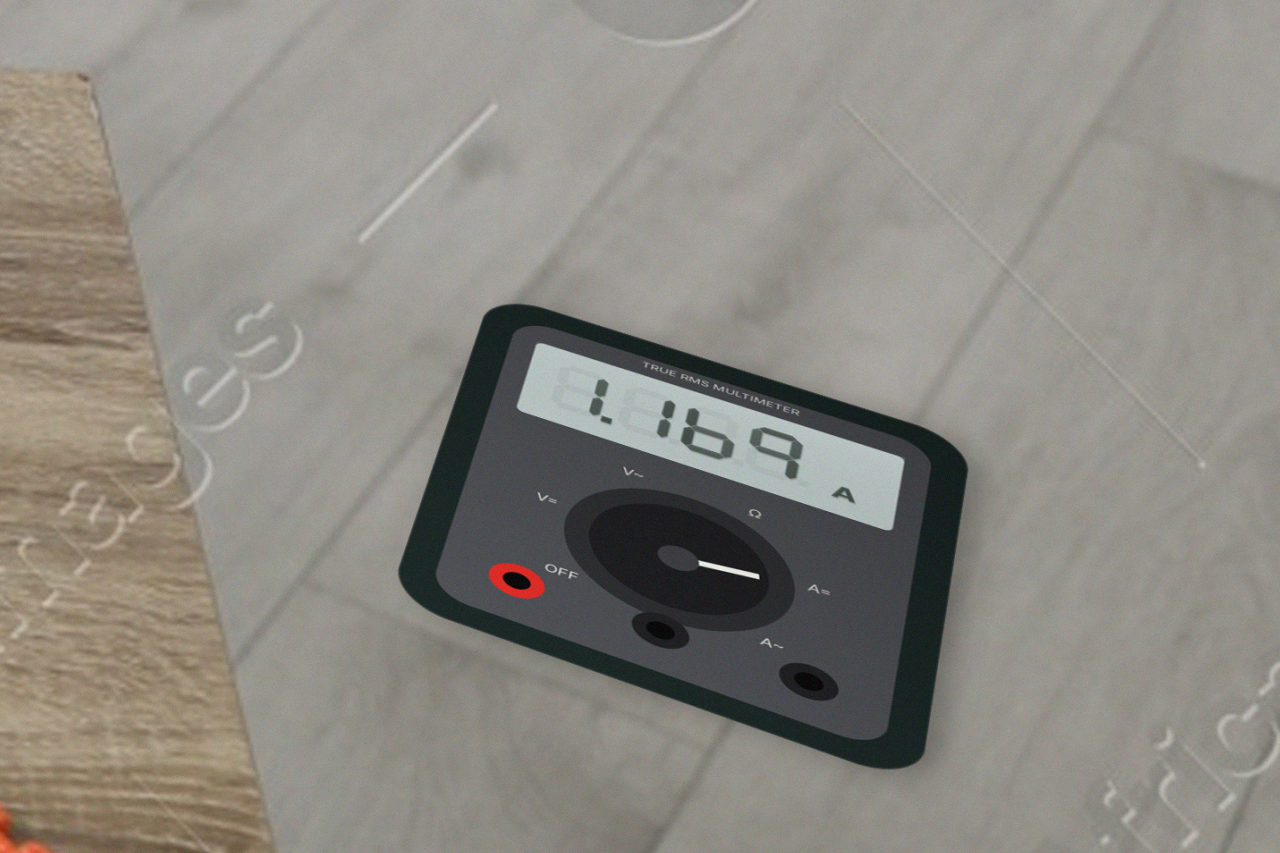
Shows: 1.169 A
